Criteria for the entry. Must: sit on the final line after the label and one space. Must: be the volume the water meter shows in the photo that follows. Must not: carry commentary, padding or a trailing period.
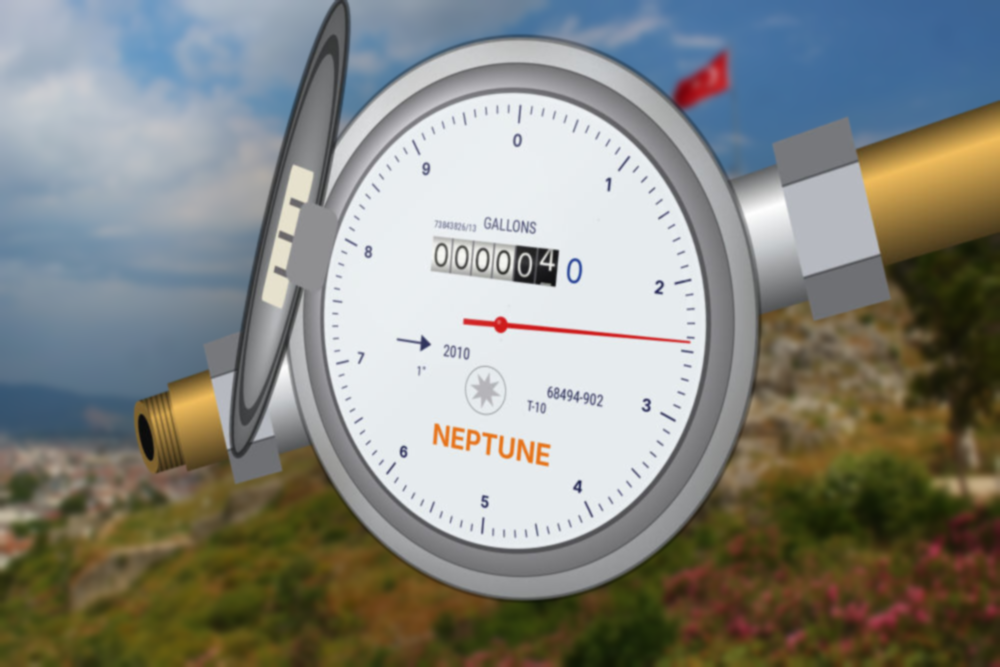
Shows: 42.4 gal
